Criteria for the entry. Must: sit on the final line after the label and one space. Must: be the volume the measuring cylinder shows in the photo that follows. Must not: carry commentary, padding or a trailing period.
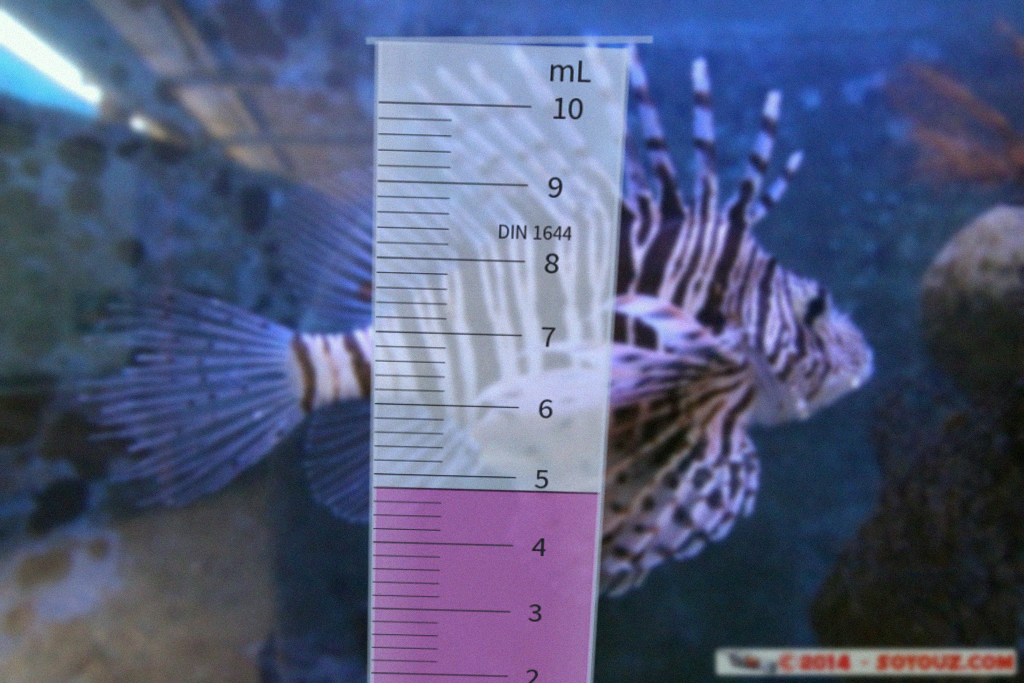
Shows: 4.8 mL
